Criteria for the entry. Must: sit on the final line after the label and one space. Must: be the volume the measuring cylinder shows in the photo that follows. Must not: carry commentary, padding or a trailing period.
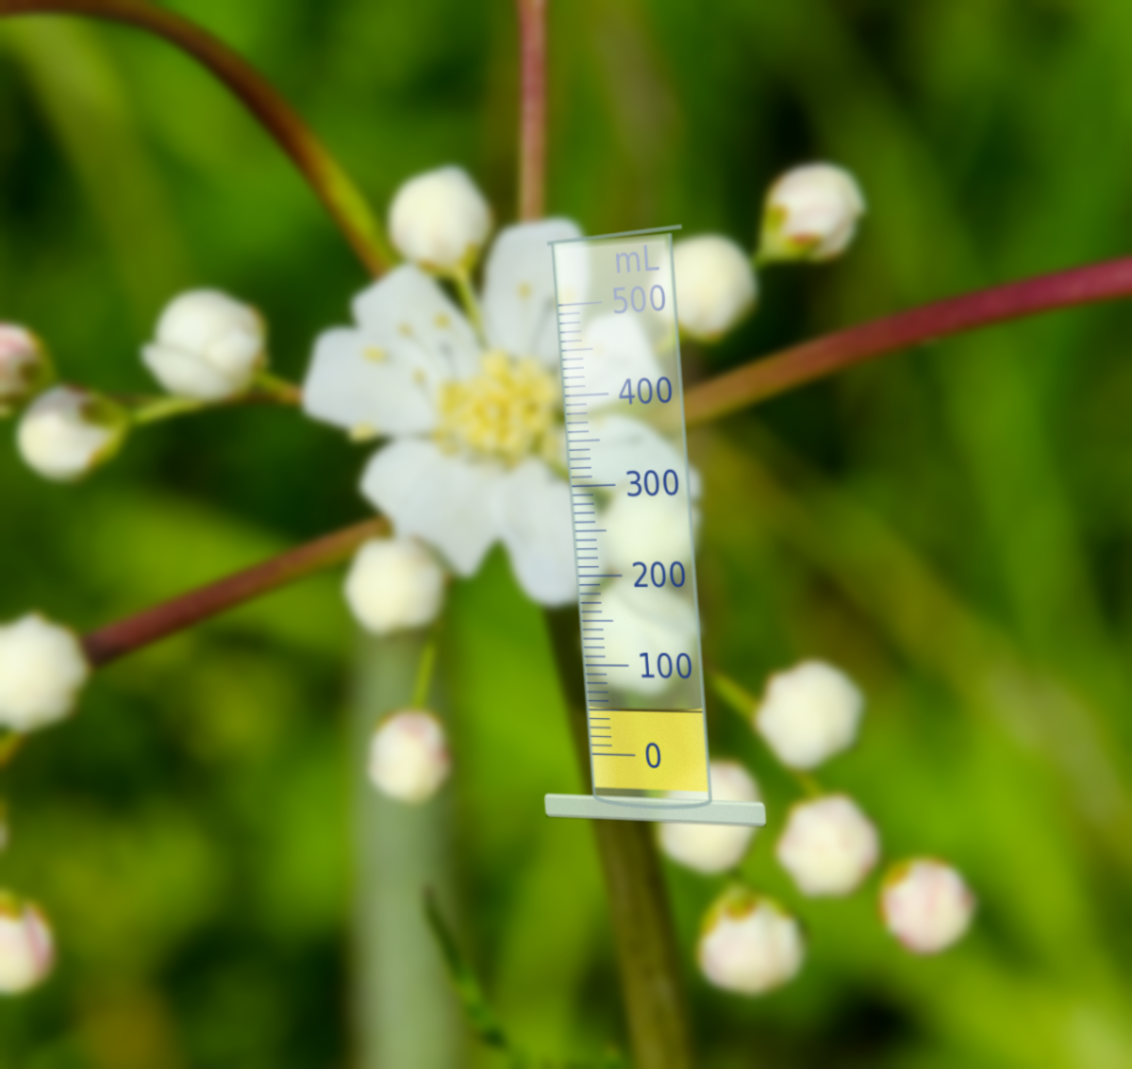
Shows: 50 mL
